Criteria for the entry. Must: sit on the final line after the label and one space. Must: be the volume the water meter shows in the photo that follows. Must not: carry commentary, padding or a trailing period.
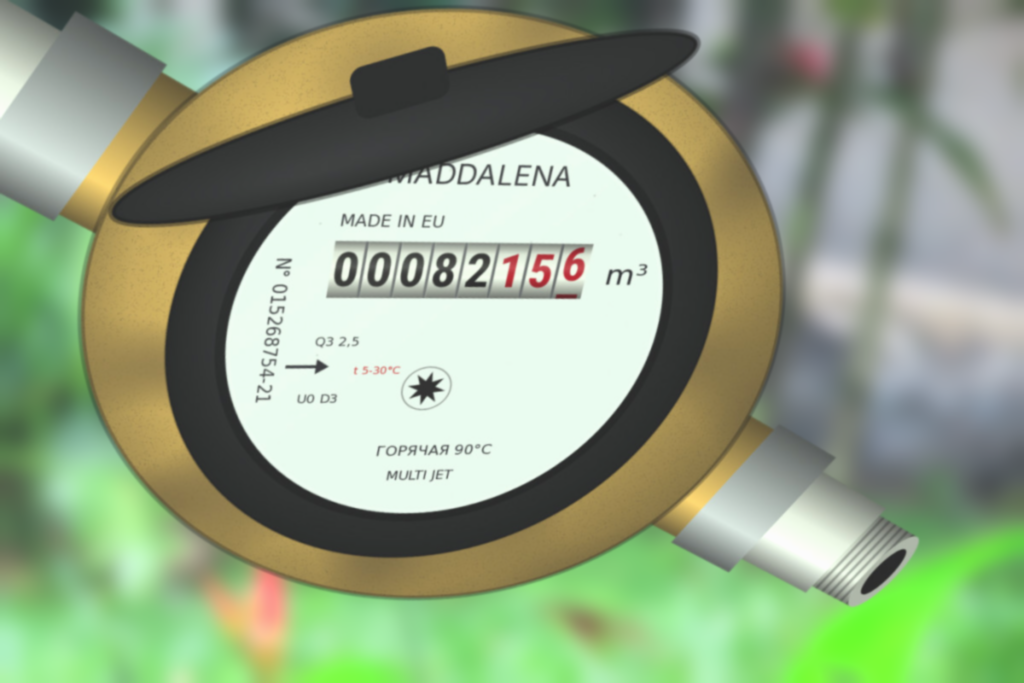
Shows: 82.156 m³
